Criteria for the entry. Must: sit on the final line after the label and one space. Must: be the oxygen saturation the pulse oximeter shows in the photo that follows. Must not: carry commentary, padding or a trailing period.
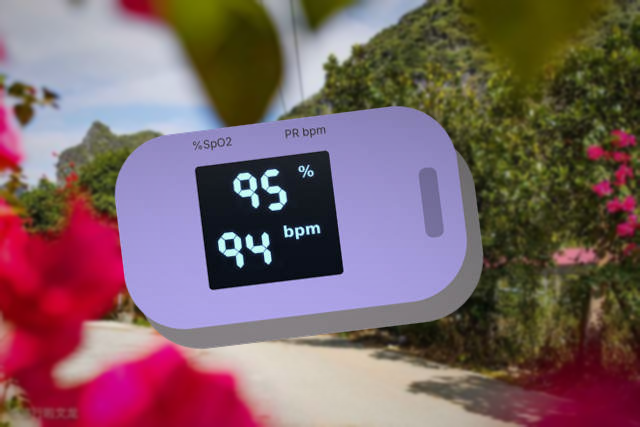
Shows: 95 %
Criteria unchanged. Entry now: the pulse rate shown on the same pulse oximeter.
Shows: 94 bpm
